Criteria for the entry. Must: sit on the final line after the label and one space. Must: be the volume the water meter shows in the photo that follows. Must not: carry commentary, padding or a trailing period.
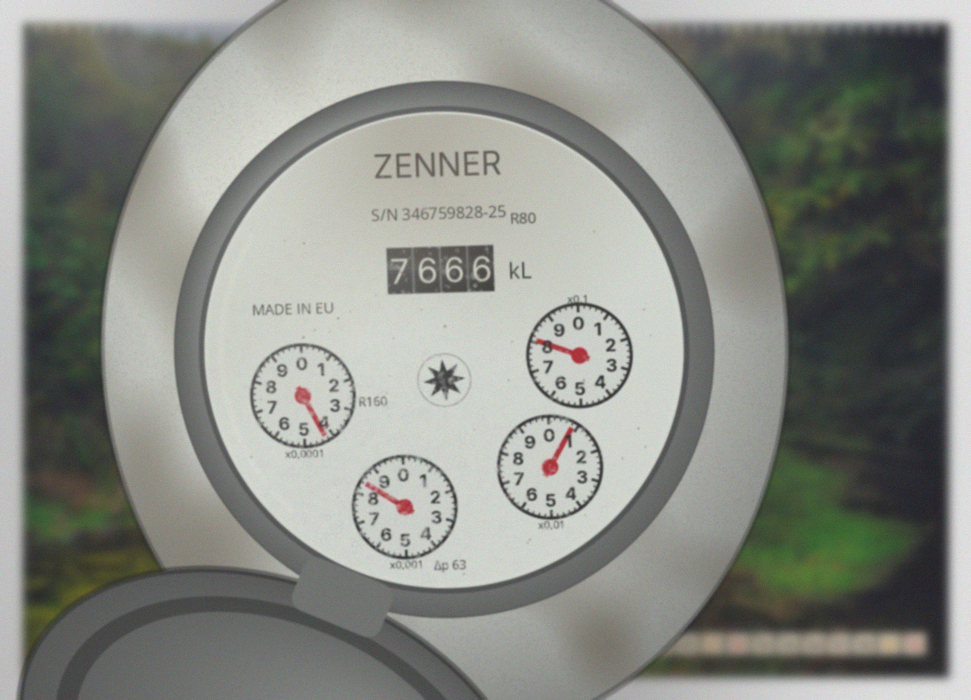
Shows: 7666.8084 kL
